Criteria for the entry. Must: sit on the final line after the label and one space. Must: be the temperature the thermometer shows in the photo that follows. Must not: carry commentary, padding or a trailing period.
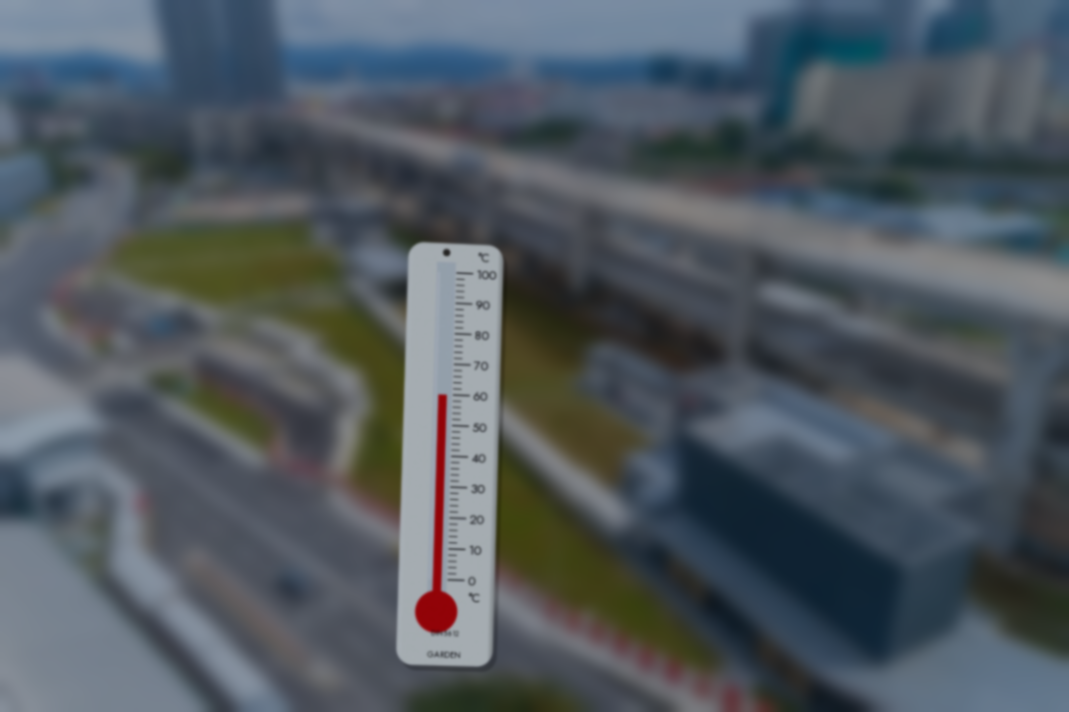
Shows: 60 °C
